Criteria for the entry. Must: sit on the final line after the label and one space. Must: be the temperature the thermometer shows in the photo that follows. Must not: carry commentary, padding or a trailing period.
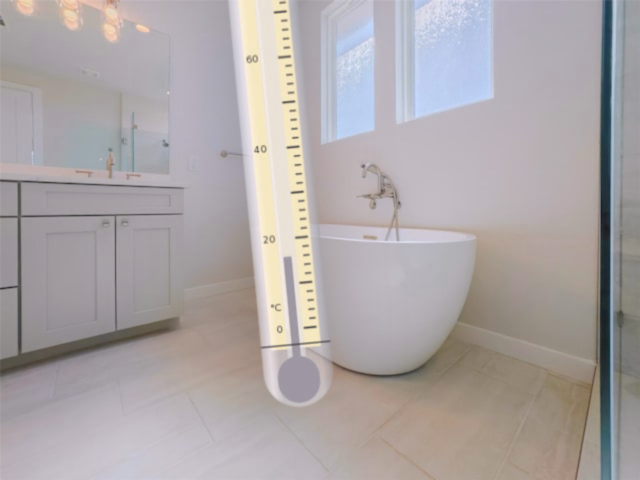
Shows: 16 °C
